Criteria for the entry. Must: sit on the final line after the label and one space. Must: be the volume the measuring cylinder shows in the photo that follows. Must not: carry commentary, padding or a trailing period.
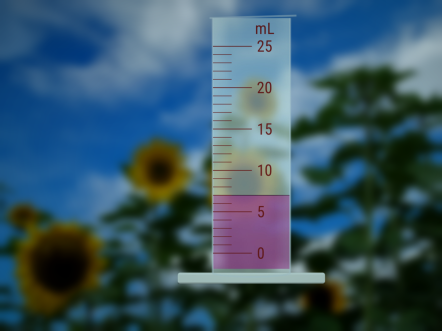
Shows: 7 mL
